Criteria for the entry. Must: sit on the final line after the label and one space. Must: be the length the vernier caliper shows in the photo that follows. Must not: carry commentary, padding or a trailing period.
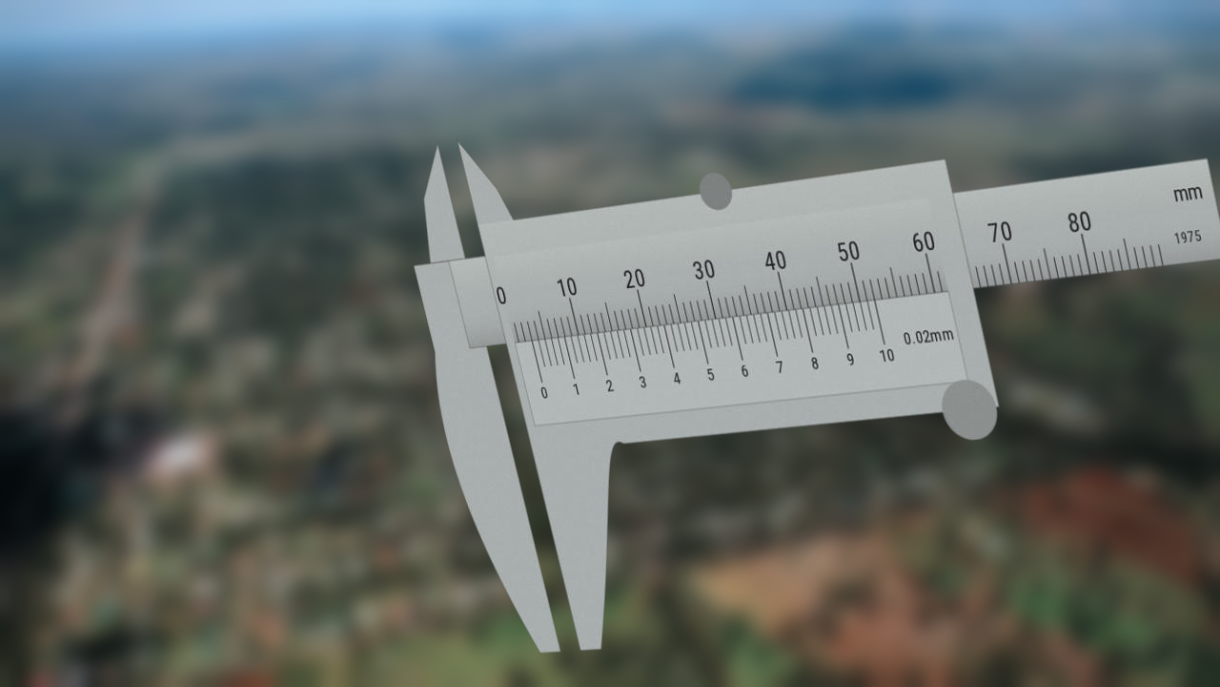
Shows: 3.0 mm
